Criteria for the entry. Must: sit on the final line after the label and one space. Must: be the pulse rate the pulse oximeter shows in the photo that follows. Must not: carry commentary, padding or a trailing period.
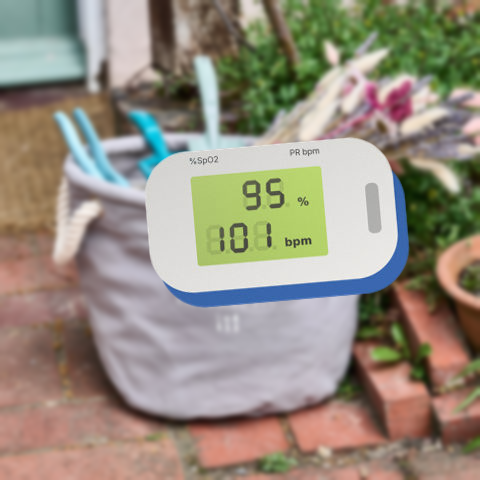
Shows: 101 bpm
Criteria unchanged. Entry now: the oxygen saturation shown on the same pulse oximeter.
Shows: 95 %
